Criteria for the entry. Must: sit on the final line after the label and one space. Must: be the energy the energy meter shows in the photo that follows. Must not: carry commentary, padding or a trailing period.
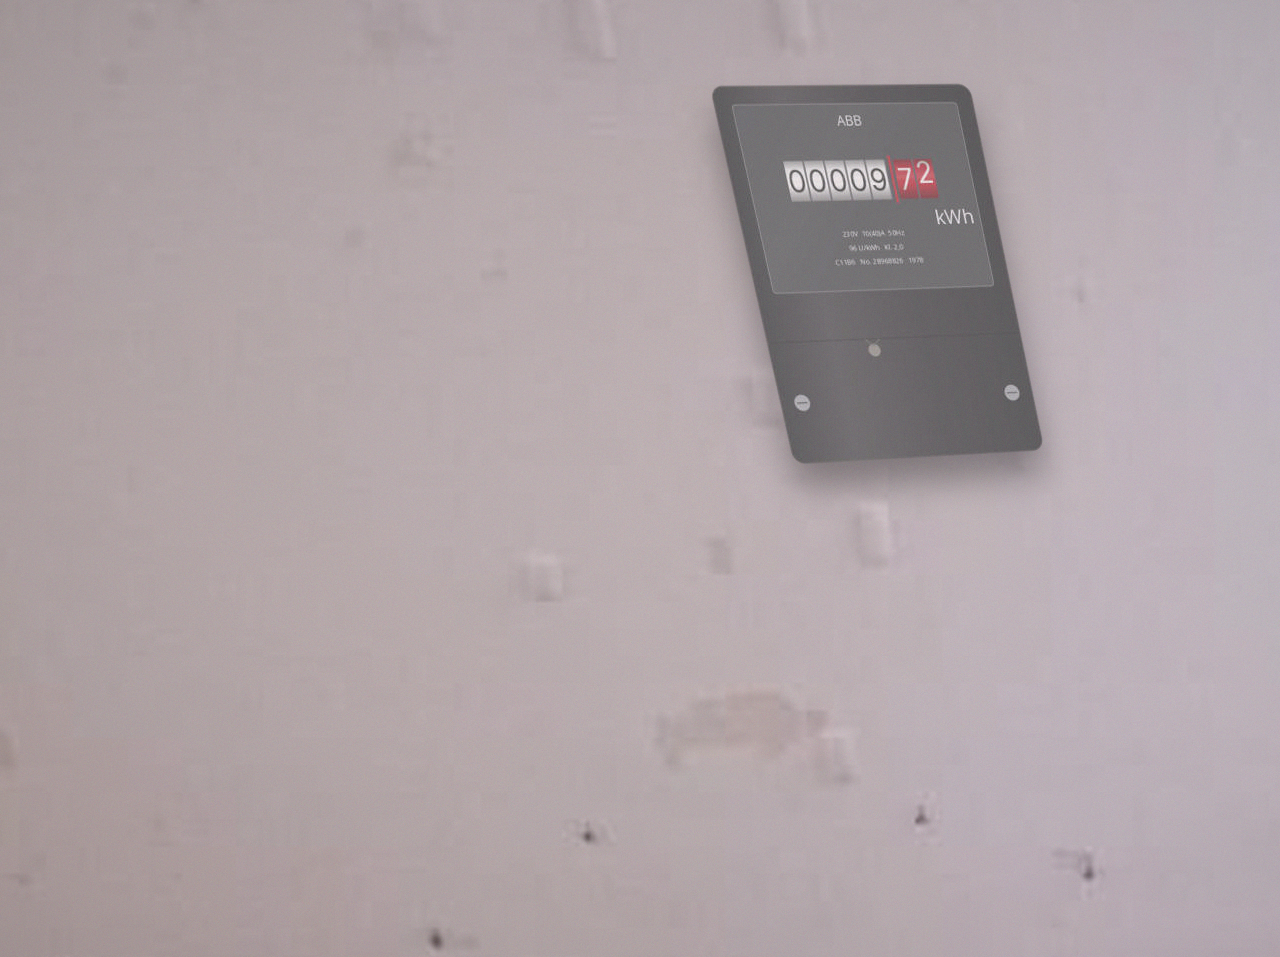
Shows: 9.72 kWh
